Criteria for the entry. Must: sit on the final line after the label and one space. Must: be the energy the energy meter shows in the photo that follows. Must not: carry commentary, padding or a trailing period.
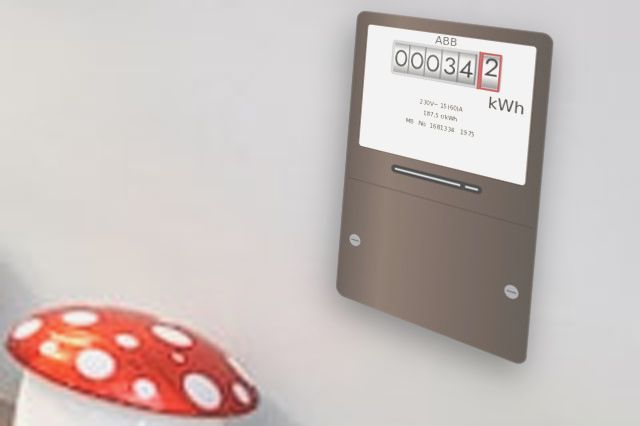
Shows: 34.2 kWh
